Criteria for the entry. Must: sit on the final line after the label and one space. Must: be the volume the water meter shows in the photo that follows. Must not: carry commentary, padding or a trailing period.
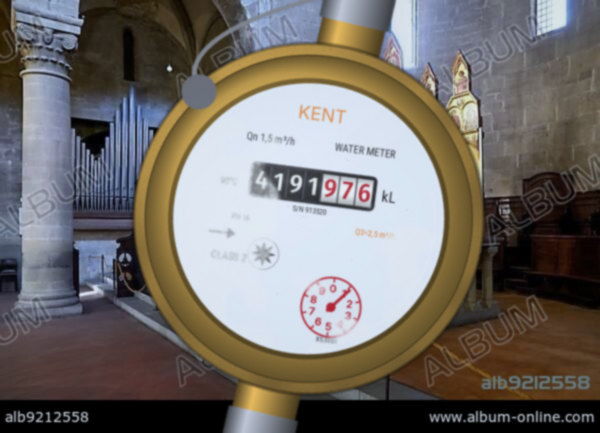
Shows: 4191.9761 kL
